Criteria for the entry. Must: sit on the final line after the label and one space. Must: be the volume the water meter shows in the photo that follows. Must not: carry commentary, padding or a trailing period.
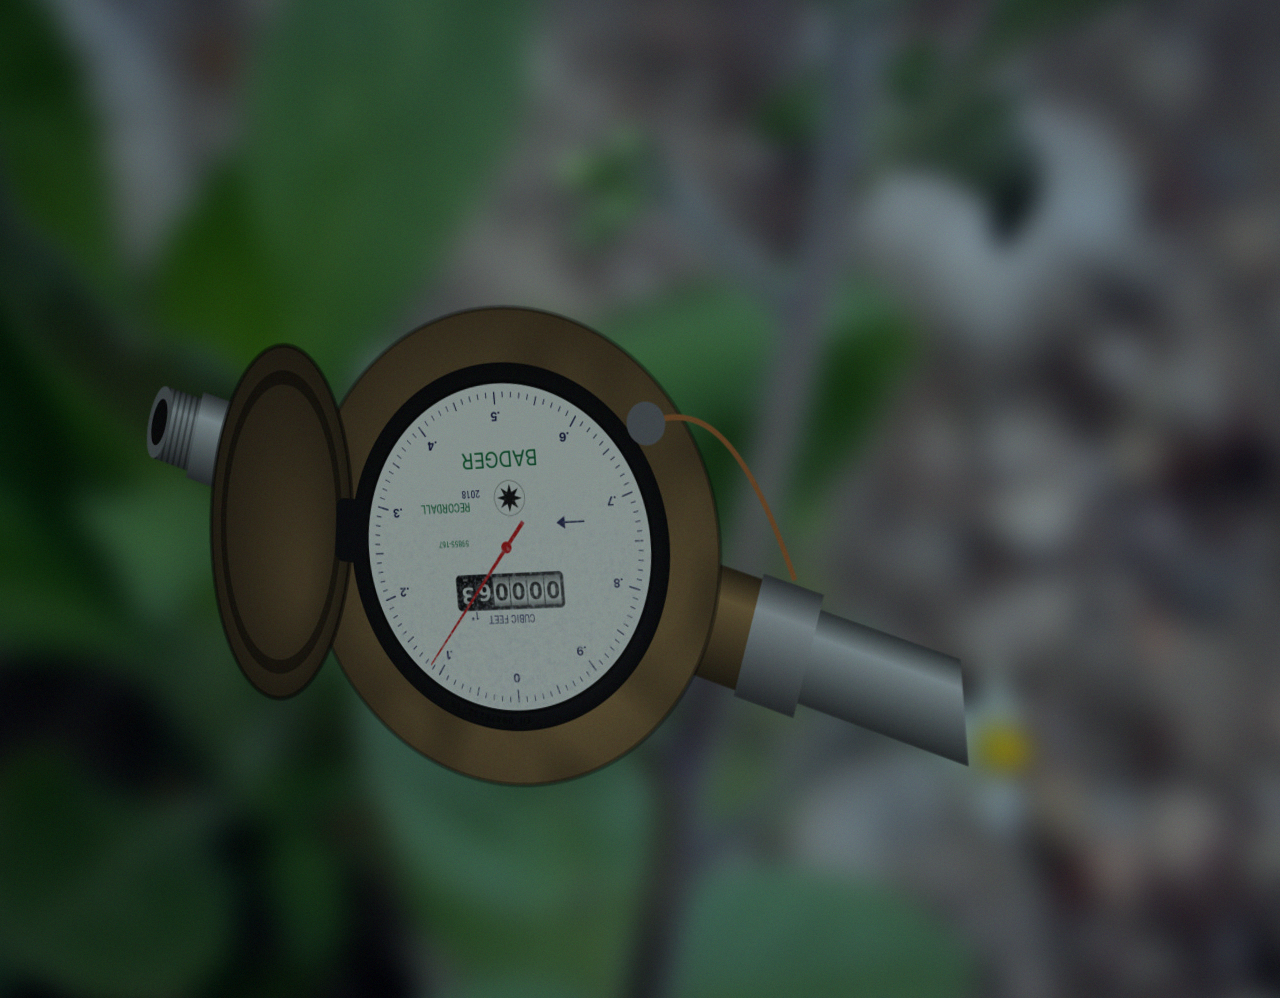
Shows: 63.11 ft³
